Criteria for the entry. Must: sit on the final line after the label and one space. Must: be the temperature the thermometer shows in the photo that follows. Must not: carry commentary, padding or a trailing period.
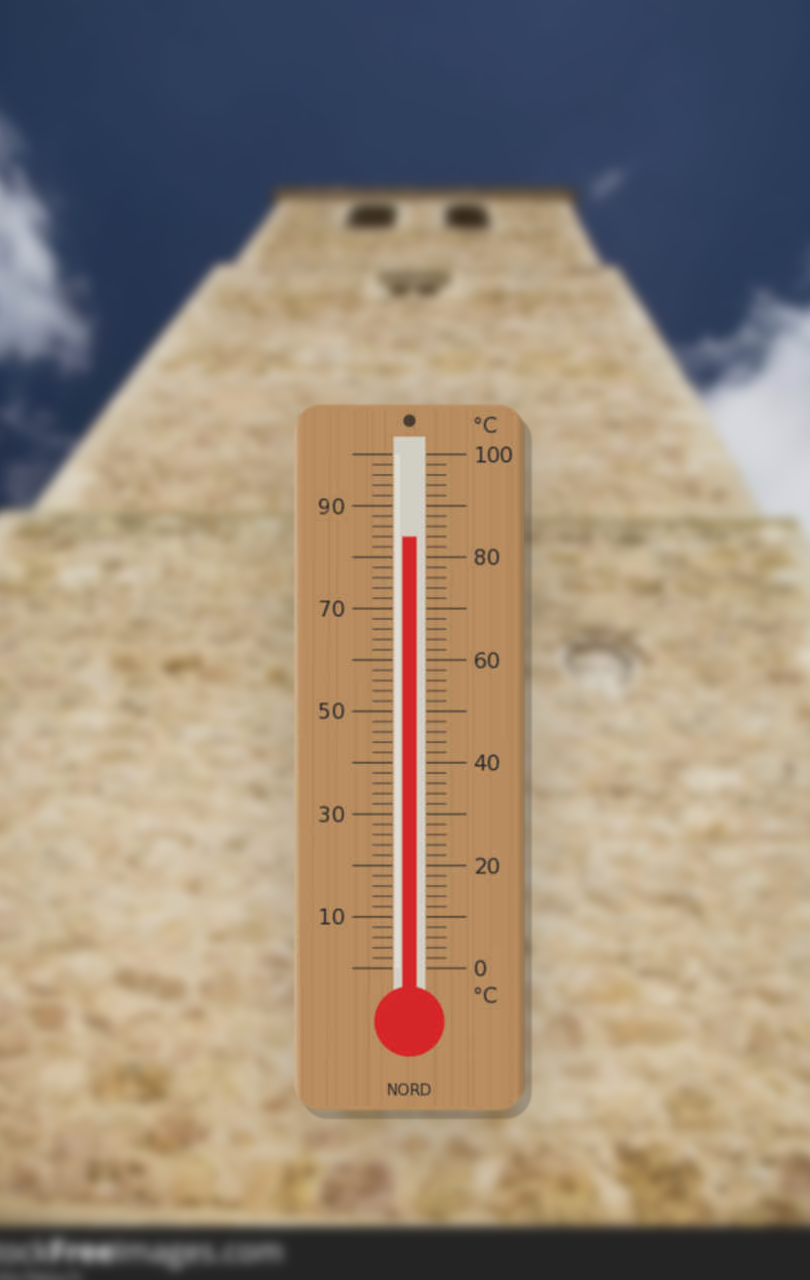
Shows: 84 °C
